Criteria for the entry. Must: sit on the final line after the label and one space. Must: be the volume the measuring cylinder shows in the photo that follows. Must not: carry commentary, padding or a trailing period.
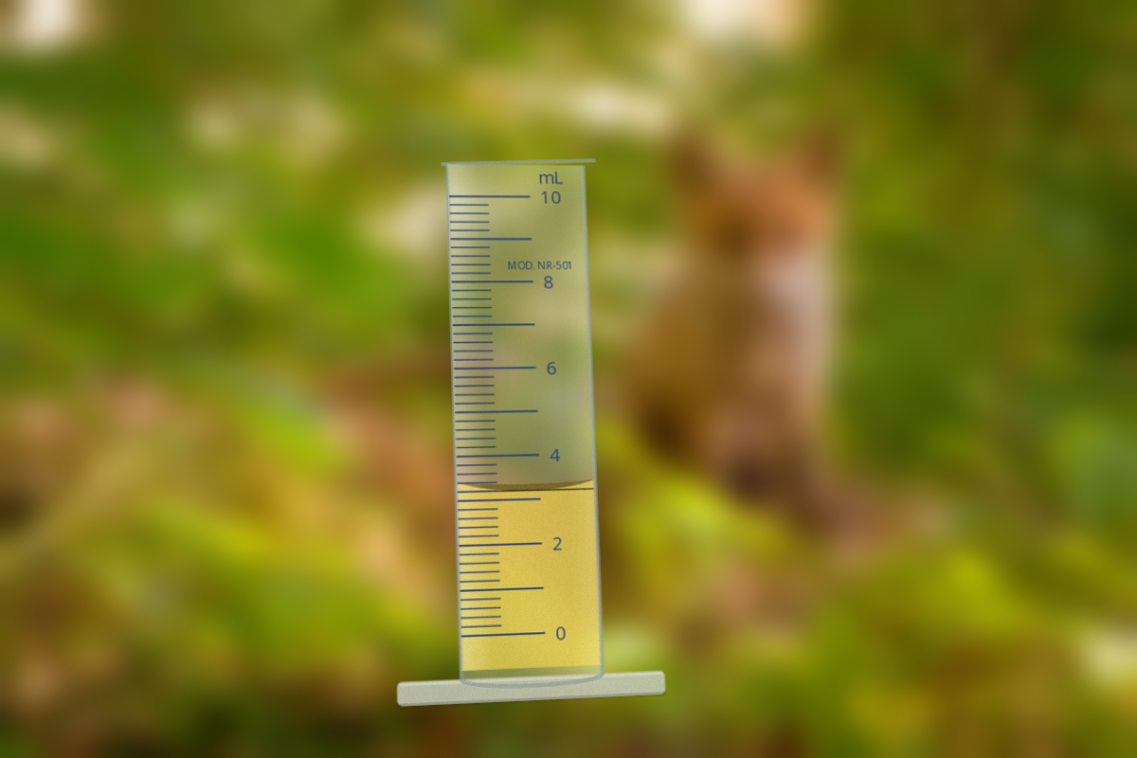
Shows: 3.2 mL
